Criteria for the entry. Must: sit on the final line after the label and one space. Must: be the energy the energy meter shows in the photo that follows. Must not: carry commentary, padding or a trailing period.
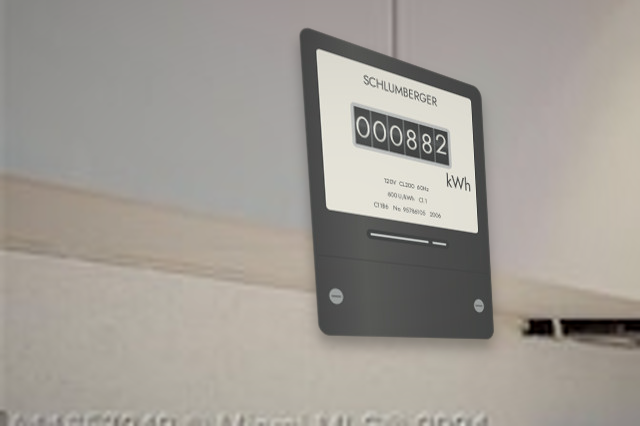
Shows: 882 kWh
